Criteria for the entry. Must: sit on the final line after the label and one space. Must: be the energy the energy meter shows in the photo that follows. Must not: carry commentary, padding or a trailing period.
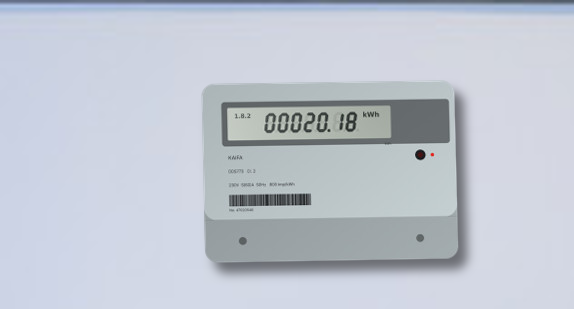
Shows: 20.18 kWh
